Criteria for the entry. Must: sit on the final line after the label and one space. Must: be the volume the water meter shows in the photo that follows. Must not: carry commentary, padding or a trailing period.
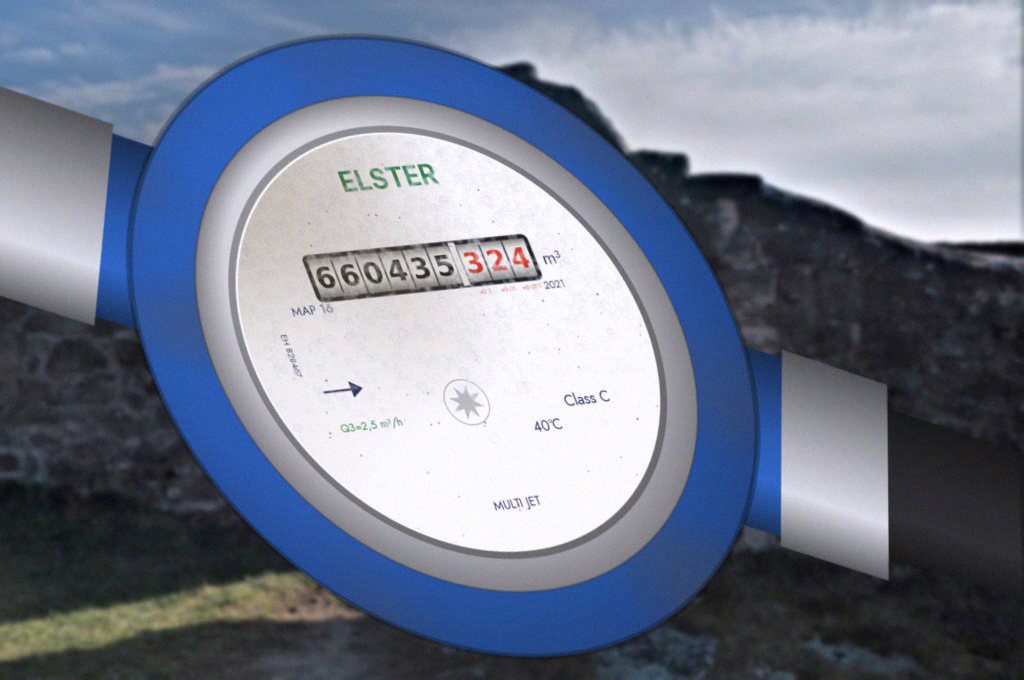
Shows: 660435.324 m³
